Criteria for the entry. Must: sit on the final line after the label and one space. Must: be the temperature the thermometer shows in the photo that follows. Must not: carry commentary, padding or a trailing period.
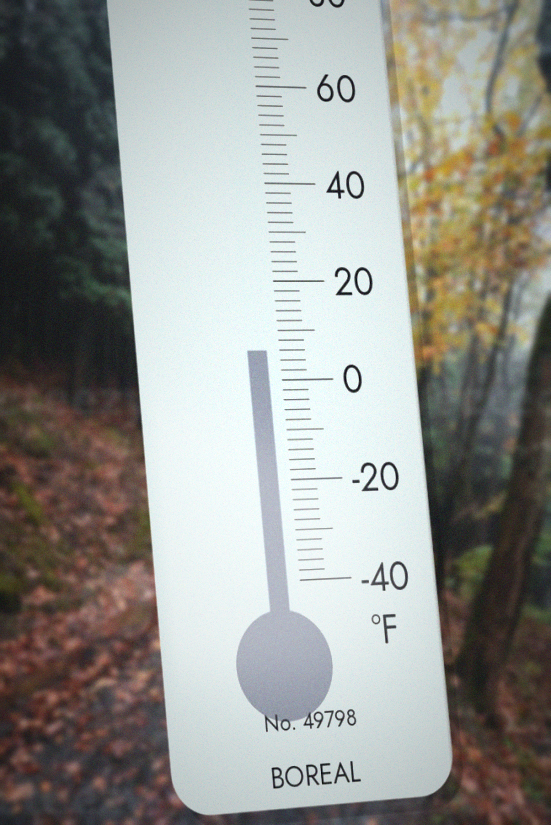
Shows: 6 °F
